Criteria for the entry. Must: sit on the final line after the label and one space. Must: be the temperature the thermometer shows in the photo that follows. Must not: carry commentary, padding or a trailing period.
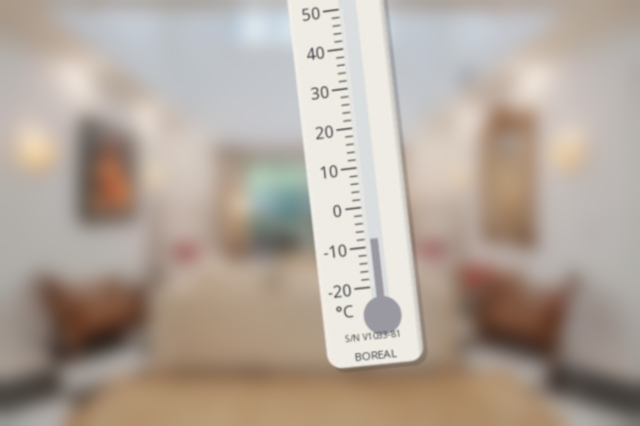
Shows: -8 °C
